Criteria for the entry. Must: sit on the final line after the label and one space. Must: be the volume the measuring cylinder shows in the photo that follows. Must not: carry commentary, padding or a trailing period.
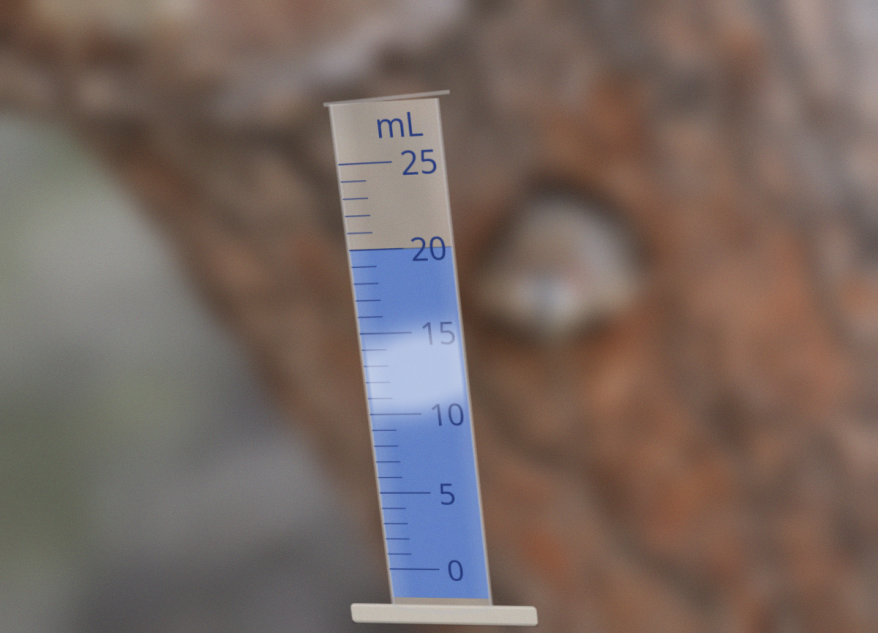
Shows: 20 mL
